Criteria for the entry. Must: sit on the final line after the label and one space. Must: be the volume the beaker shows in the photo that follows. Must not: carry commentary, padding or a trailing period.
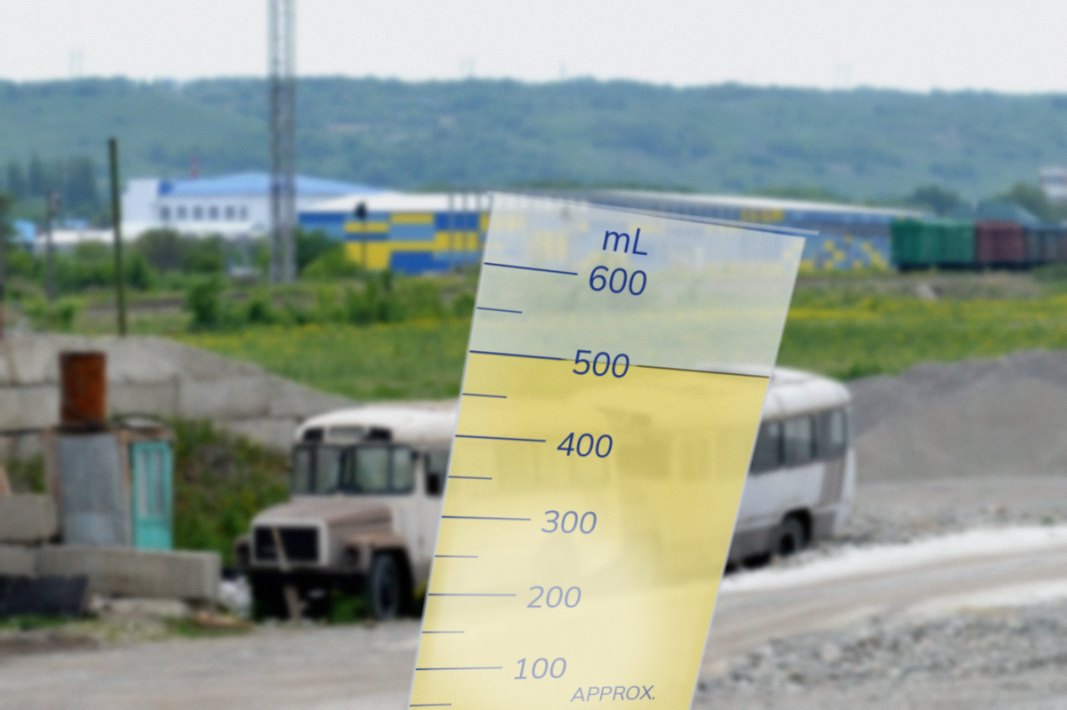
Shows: 500 mL
